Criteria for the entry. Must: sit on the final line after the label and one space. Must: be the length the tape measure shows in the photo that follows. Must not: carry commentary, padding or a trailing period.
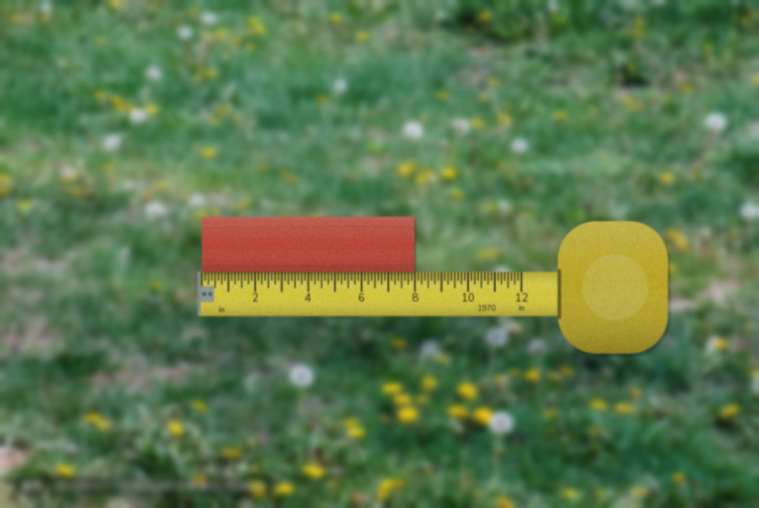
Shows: 8 in
